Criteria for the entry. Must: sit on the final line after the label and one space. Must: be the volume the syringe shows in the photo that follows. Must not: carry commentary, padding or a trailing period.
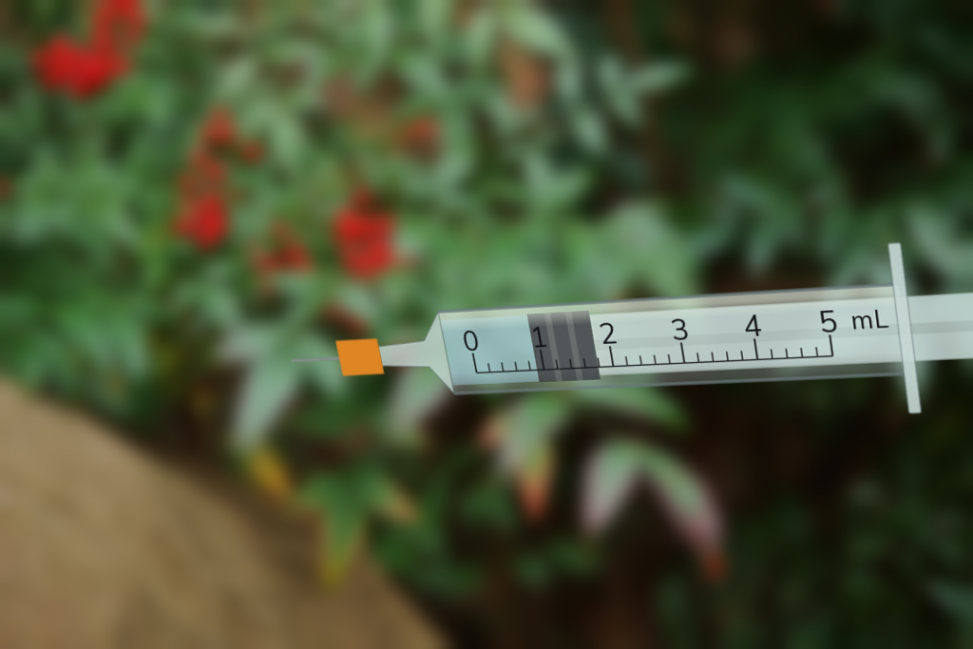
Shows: 0.9 mL
